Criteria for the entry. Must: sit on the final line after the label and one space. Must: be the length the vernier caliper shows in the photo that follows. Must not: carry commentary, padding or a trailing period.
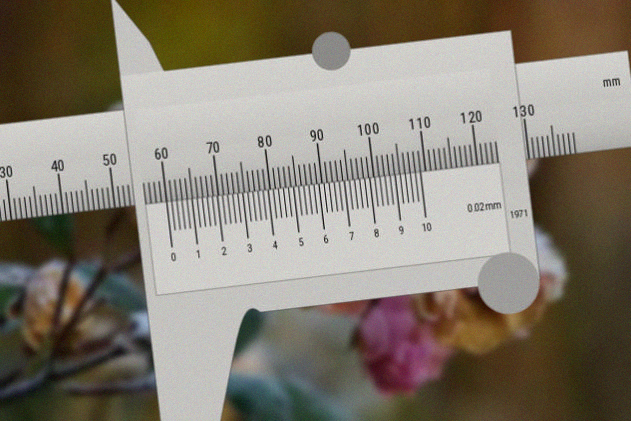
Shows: 60.0 mm
